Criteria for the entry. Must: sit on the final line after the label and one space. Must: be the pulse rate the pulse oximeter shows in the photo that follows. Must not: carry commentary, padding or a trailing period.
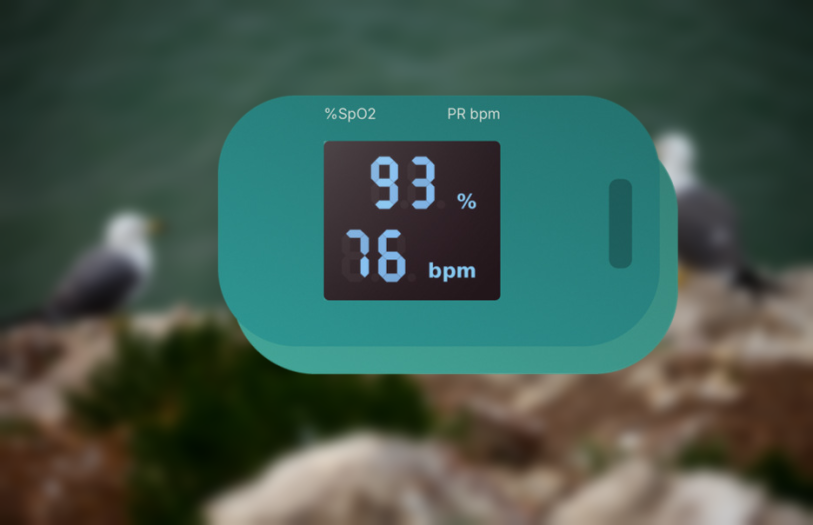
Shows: 76 bpm
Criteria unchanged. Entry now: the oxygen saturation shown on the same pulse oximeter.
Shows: 93 %
